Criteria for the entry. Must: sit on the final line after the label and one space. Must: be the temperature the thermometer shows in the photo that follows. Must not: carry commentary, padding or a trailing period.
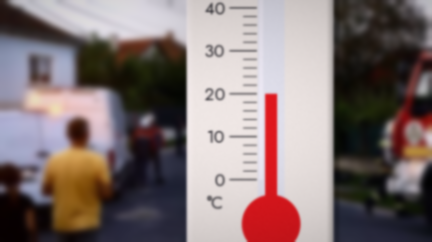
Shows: 20 °C
